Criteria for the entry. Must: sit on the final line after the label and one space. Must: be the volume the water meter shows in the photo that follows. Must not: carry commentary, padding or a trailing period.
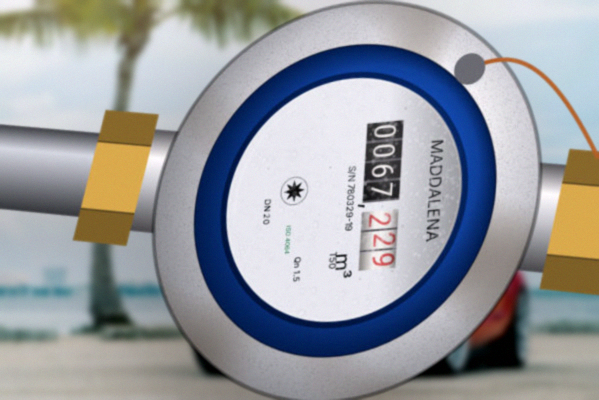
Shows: 67.229 m³
